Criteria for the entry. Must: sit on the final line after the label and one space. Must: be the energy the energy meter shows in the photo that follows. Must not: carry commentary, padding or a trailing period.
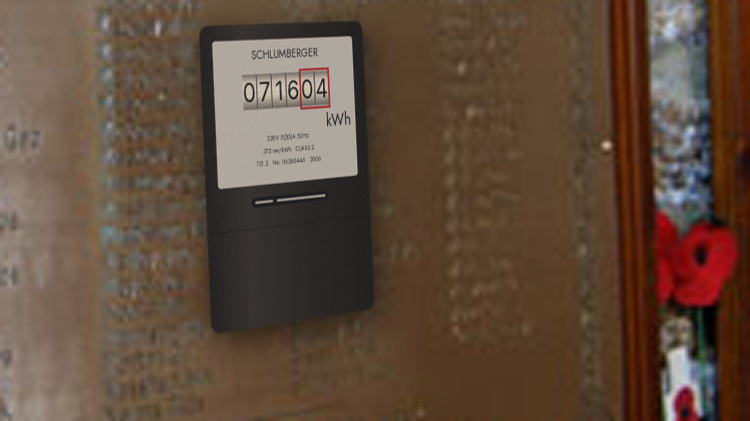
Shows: 716.04 kWh
